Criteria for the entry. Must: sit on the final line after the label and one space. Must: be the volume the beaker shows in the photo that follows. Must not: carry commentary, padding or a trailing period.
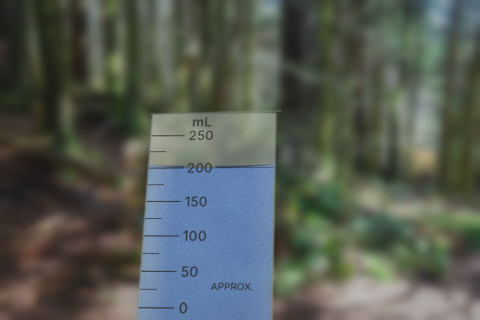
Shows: 200 mL
